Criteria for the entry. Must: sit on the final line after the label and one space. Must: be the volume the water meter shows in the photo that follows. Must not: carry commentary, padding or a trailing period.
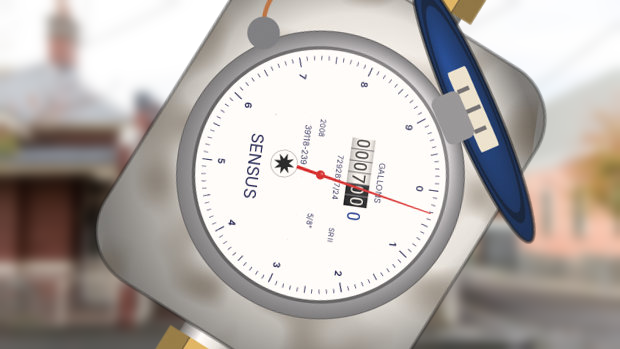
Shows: 7000.3 gal
